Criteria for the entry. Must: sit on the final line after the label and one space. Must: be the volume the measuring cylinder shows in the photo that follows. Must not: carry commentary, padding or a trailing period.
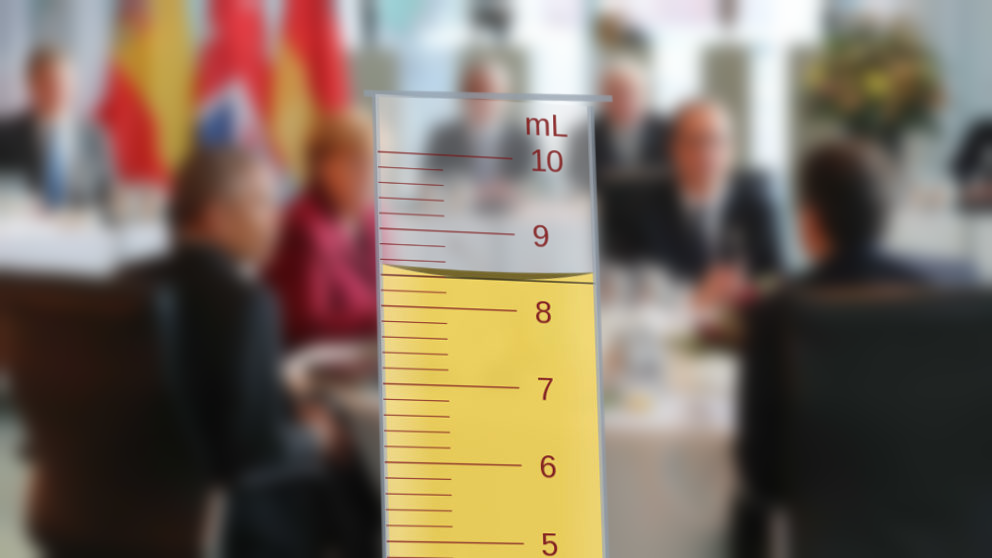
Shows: 8.4 mL
